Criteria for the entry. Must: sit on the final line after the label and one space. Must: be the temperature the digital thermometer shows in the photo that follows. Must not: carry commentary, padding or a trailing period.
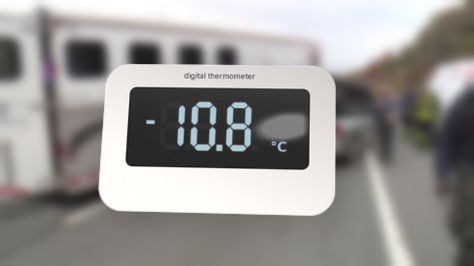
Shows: -10.8 °C
